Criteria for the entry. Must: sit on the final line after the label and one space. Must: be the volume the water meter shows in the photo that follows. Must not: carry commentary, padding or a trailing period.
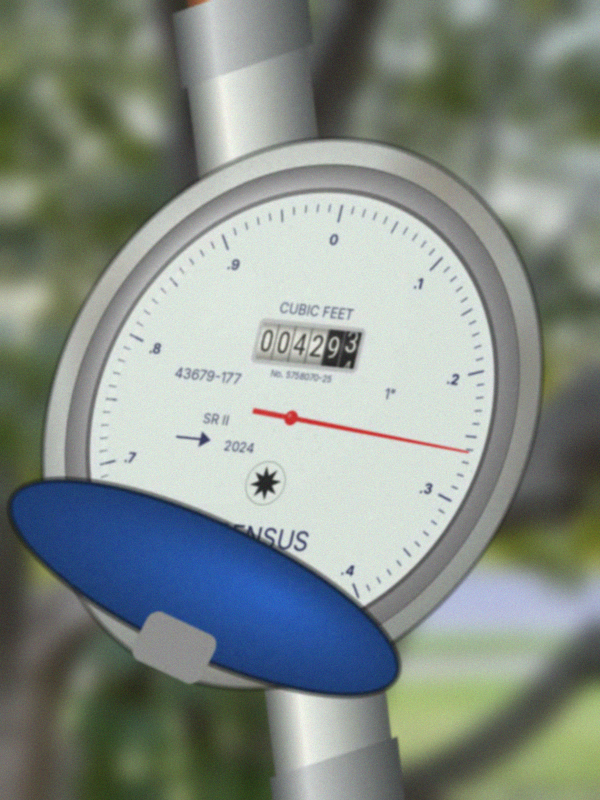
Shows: 4293.26 ft³
